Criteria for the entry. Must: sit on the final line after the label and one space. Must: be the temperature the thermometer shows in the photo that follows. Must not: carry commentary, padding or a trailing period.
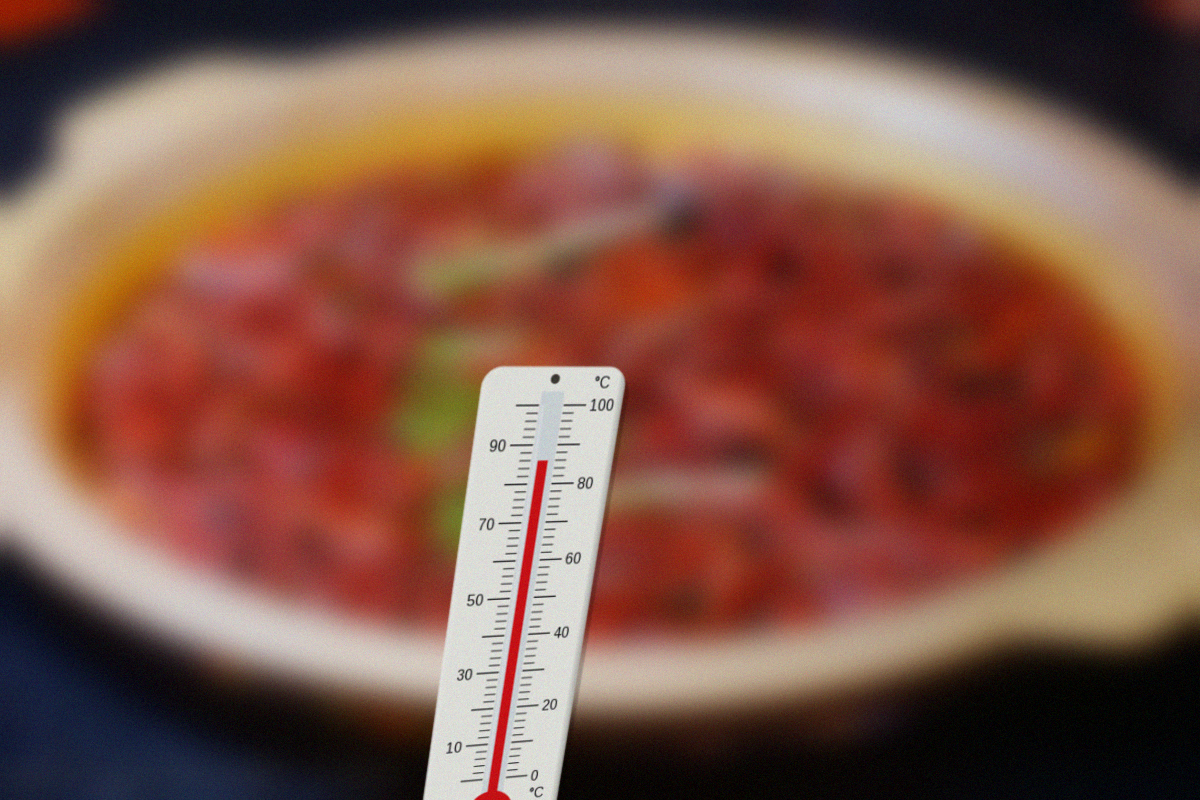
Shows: 86 °C
